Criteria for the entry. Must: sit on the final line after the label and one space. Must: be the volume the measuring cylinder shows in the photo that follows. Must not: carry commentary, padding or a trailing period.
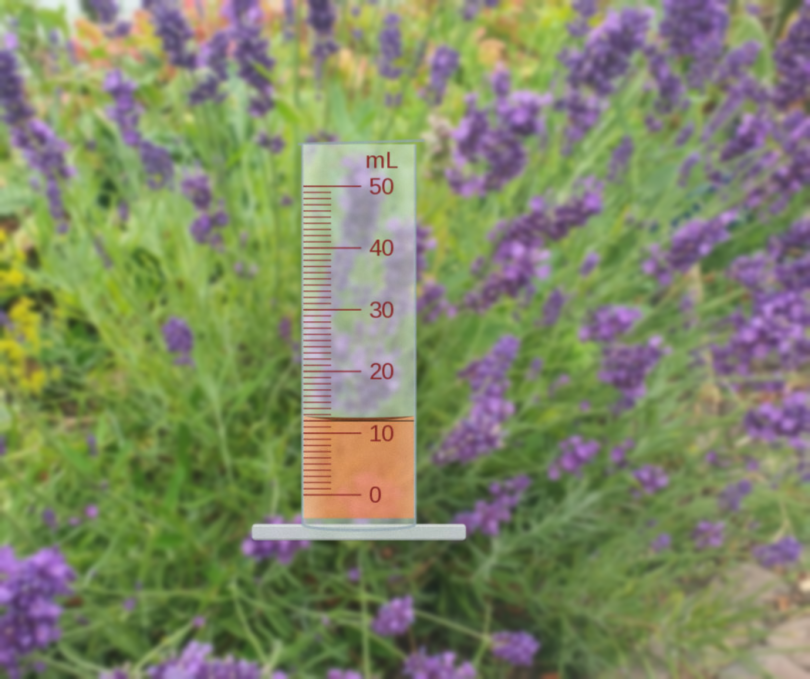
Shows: 12 mL
